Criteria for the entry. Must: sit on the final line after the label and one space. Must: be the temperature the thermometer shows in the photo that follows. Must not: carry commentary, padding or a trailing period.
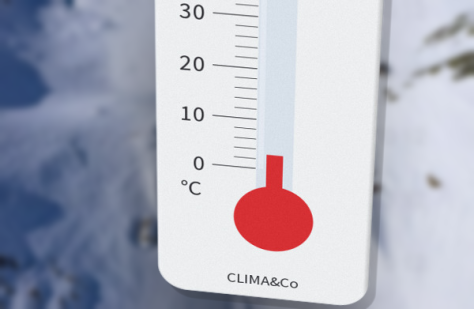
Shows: 3 °C
